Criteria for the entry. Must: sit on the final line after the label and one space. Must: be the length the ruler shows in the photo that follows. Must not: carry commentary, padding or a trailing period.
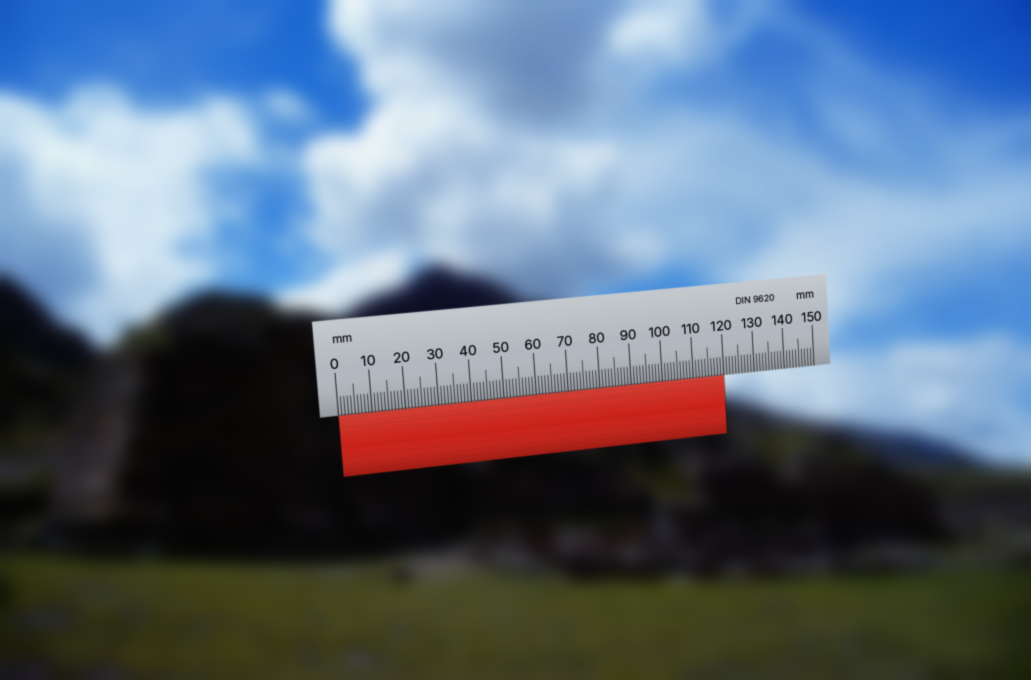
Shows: 120 mm
